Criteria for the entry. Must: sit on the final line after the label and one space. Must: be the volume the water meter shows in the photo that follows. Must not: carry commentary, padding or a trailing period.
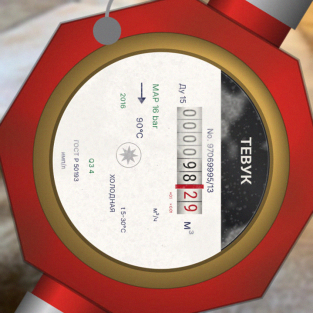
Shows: 98.29 m³
